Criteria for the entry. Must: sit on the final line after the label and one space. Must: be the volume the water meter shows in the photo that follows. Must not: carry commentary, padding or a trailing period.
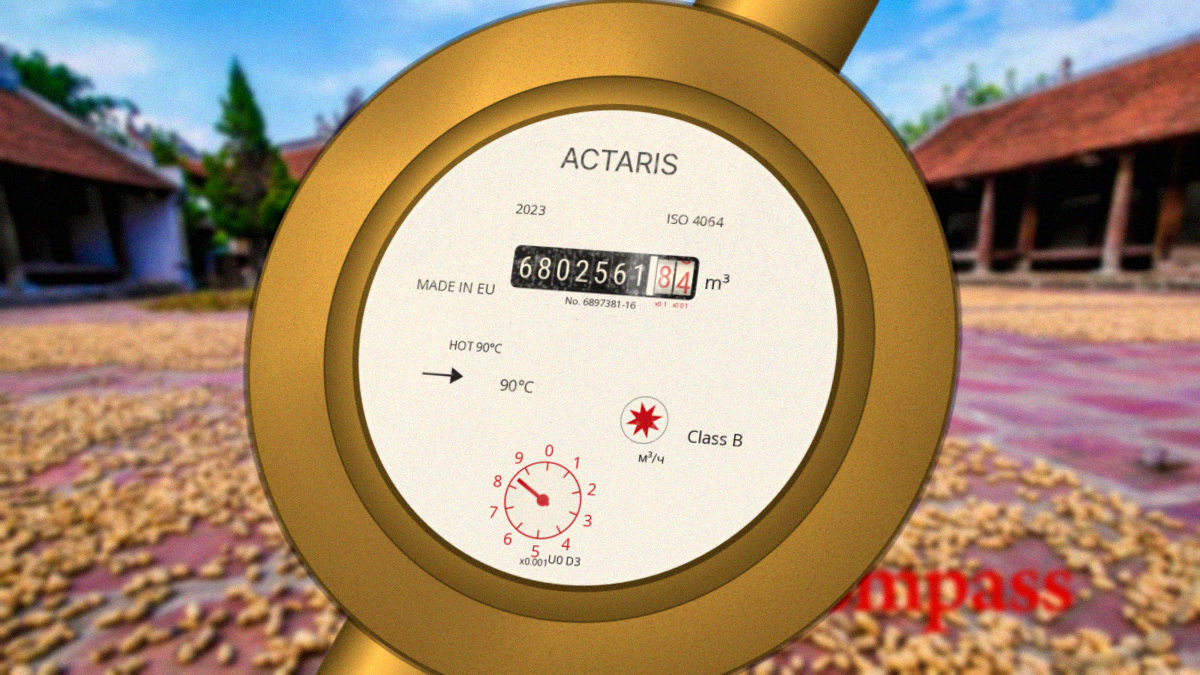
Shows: 6802561.838 m³
